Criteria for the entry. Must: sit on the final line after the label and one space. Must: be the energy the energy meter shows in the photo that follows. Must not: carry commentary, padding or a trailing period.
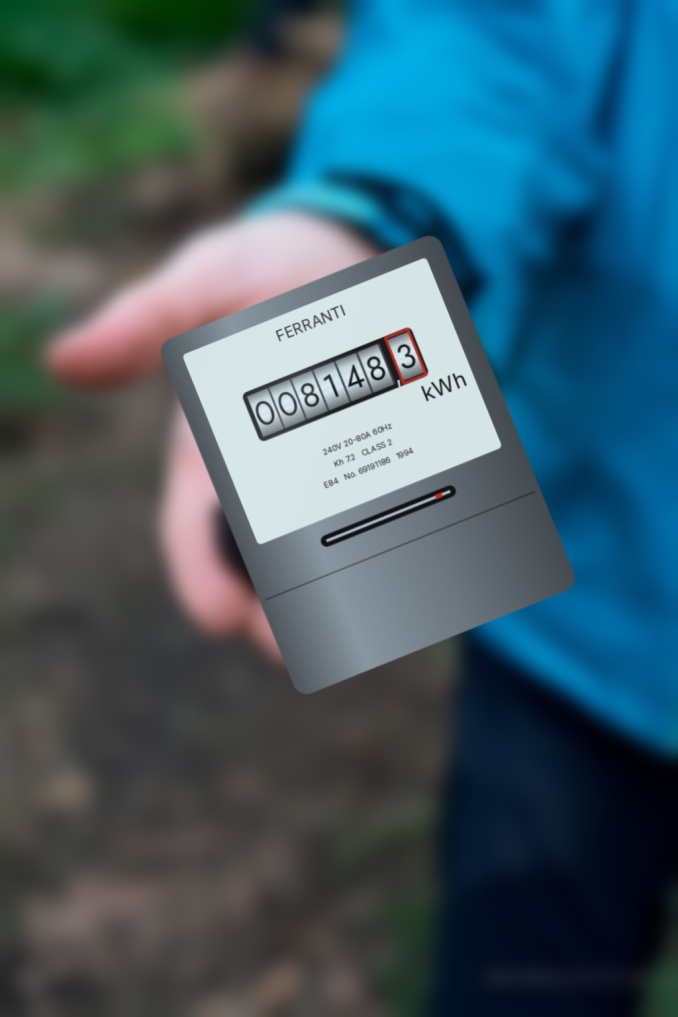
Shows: 8148.3 kWh
